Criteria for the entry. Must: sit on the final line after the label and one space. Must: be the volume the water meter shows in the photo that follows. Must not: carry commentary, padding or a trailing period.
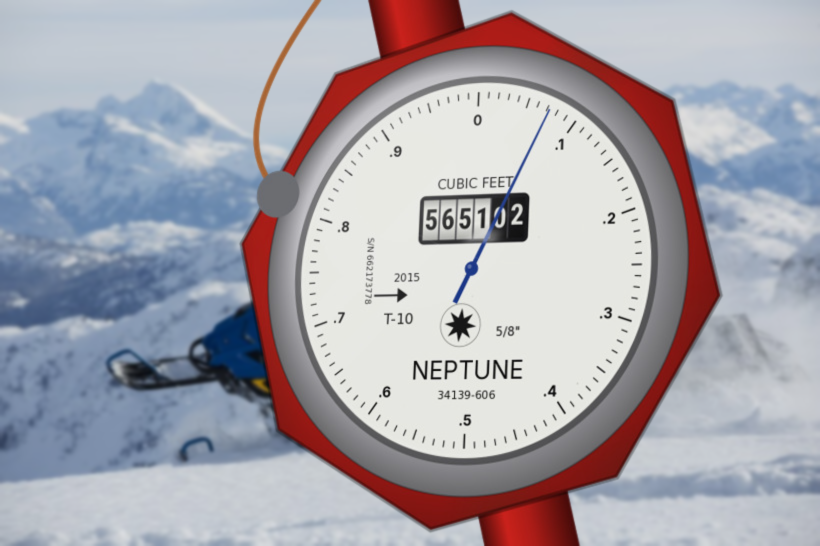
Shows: 565102.07 ft³
